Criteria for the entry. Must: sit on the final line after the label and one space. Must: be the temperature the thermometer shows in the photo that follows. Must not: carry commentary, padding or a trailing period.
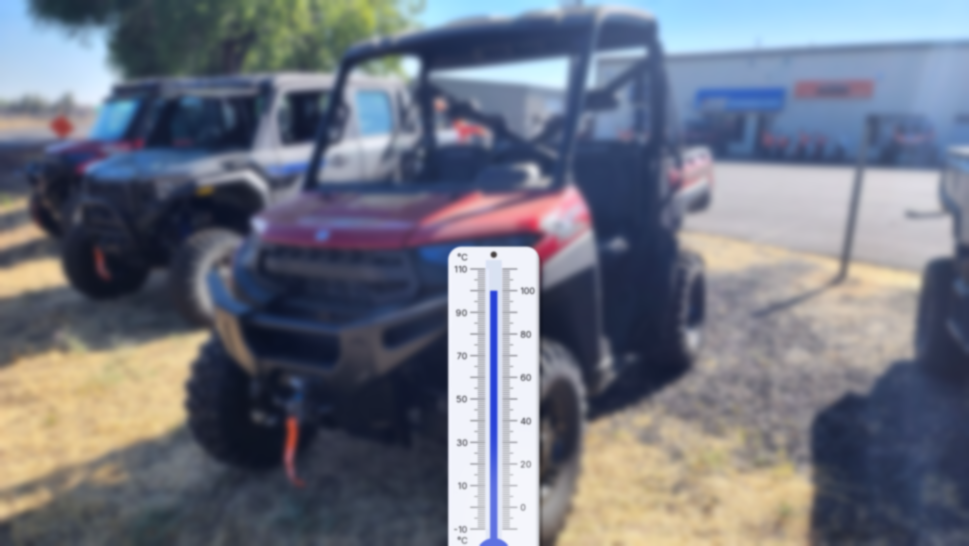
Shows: 100 °C
